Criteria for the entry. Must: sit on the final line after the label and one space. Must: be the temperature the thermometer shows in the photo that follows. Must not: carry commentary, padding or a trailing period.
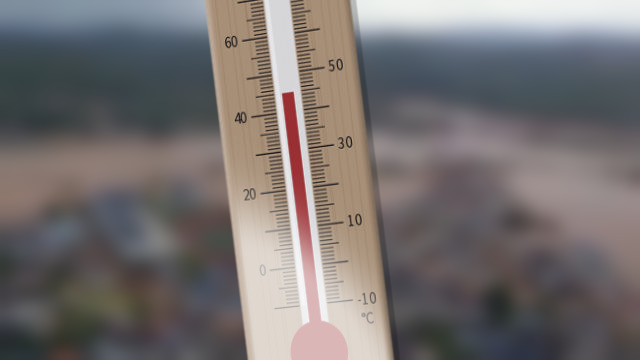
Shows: 45 °C
